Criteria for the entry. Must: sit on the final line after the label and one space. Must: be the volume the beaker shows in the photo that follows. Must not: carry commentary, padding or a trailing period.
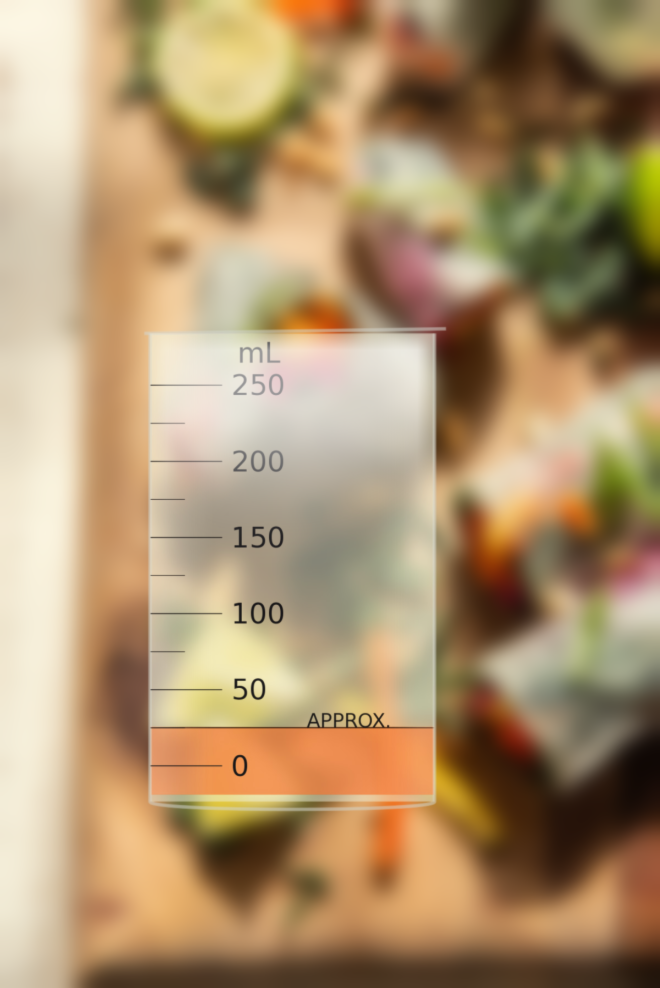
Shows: 25 mL
